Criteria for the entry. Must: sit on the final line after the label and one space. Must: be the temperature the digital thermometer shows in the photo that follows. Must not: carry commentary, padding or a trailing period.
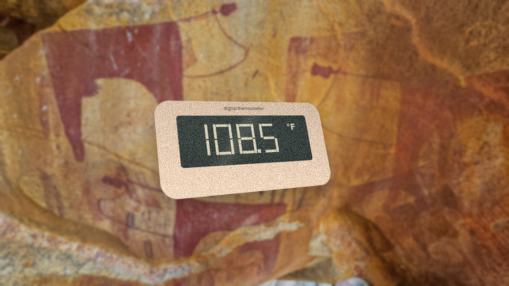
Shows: 108.5 °F
